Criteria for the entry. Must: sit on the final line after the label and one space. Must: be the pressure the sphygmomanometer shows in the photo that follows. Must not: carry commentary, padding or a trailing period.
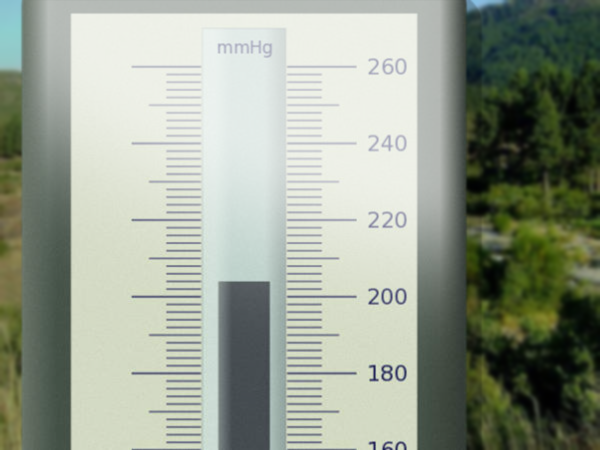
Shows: 204 mmHg
